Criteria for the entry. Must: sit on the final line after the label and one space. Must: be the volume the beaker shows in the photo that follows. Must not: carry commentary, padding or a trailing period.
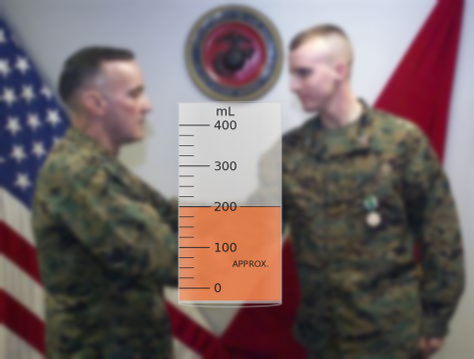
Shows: 200 mL
